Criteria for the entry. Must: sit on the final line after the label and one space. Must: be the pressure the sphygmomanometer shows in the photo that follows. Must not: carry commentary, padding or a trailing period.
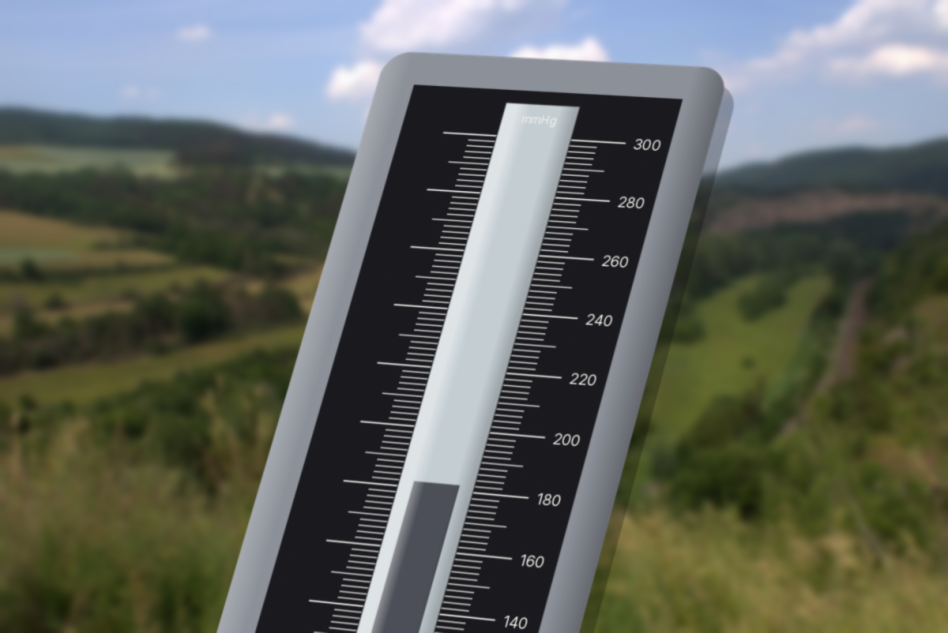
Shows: 182 mmHg
